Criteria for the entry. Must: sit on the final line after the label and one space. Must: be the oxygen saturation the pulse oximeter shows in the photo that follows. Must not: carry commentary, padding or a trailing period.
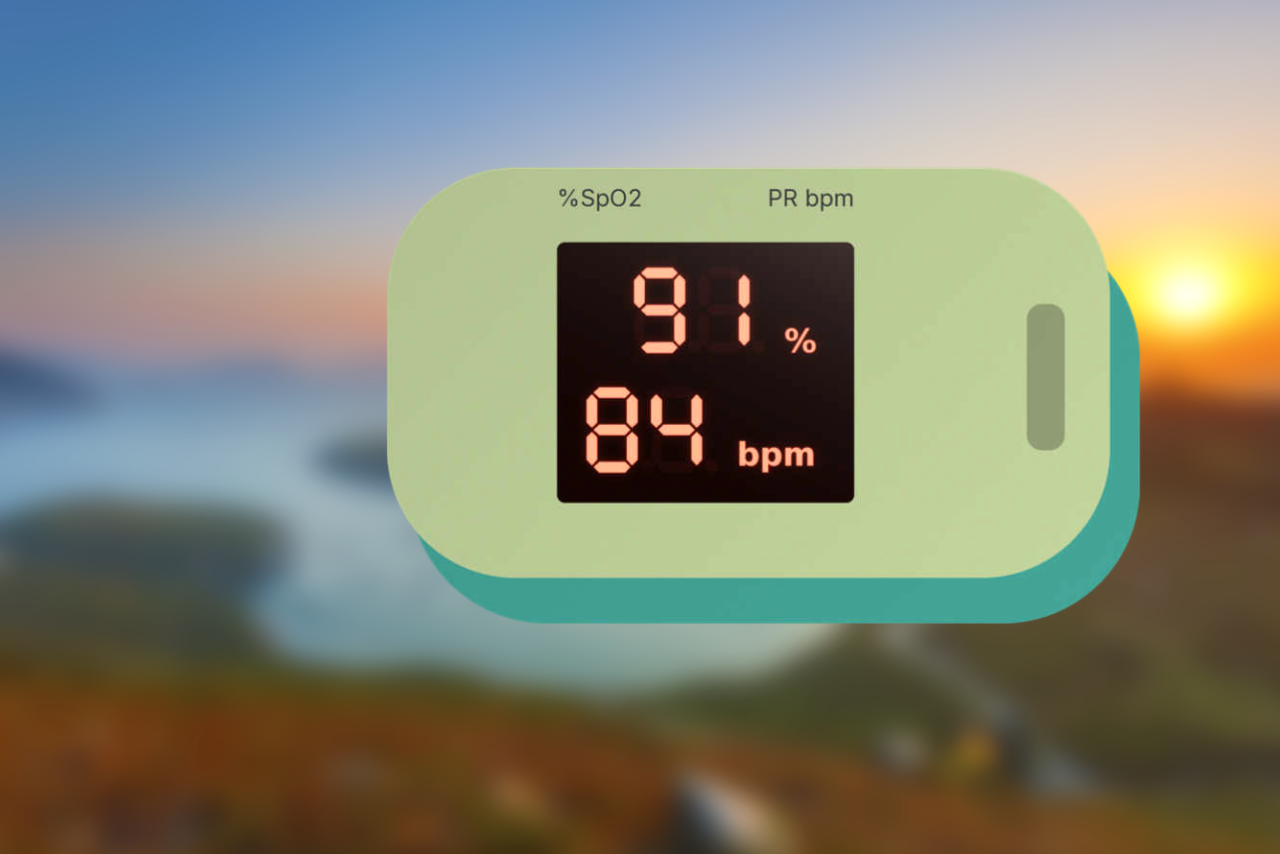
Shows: 91 %
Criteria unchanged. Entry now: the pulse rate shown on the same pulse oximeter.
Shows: 84 bpm
